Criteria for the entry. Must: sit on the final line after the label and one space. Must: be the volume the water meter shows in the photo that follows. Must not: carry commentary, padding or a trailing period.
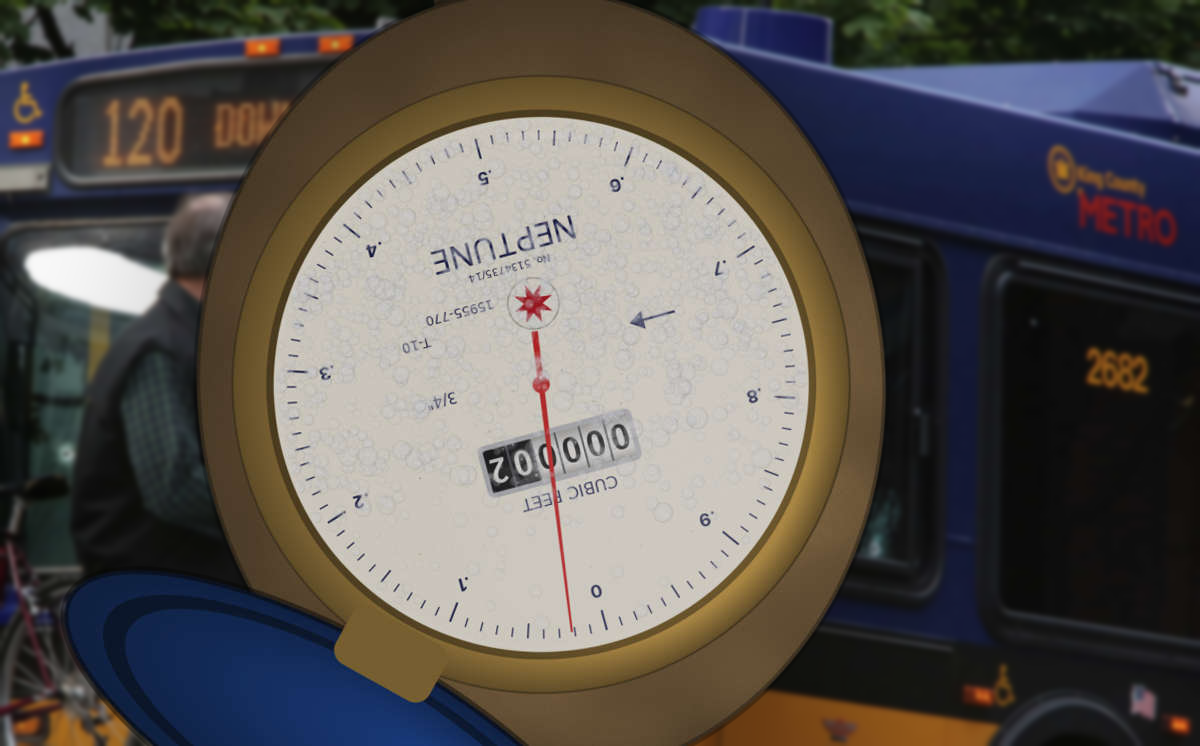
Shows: 2.02 ft³
